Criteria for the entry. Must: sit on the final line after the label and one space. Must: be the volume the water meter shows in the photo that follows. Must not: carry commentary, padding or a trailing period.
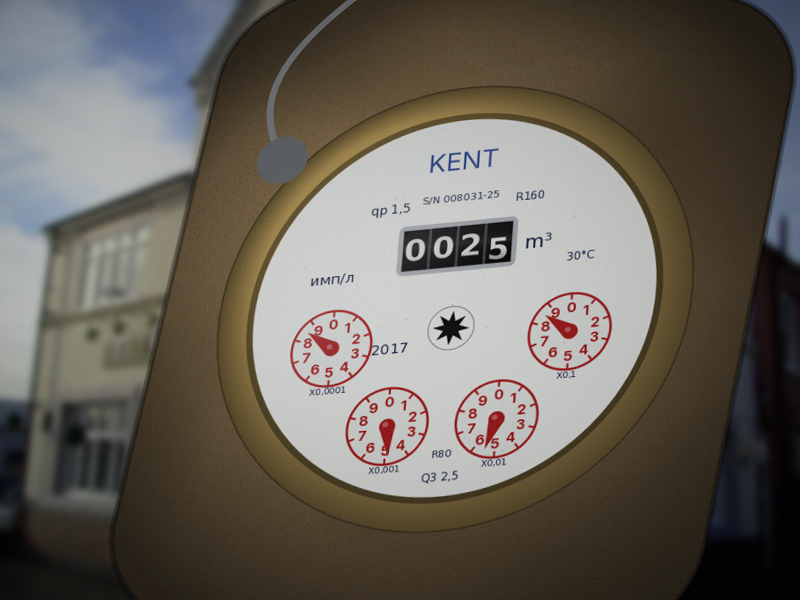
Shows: 24.8548 m³
